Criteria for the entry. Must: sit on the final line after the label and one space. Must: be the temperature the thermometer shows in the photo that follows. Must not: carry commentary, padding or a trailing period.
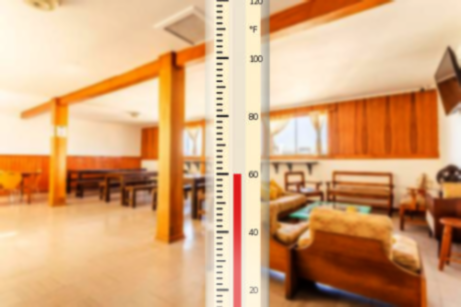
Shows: 60 °F
